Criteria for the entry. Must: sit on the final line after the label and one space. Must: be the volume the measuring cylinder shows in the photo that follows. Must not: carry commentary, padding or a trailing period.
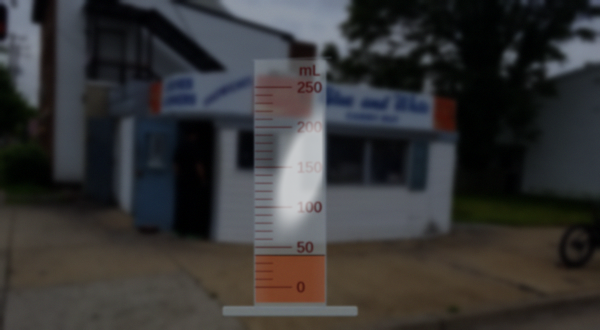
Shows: 40 mL
